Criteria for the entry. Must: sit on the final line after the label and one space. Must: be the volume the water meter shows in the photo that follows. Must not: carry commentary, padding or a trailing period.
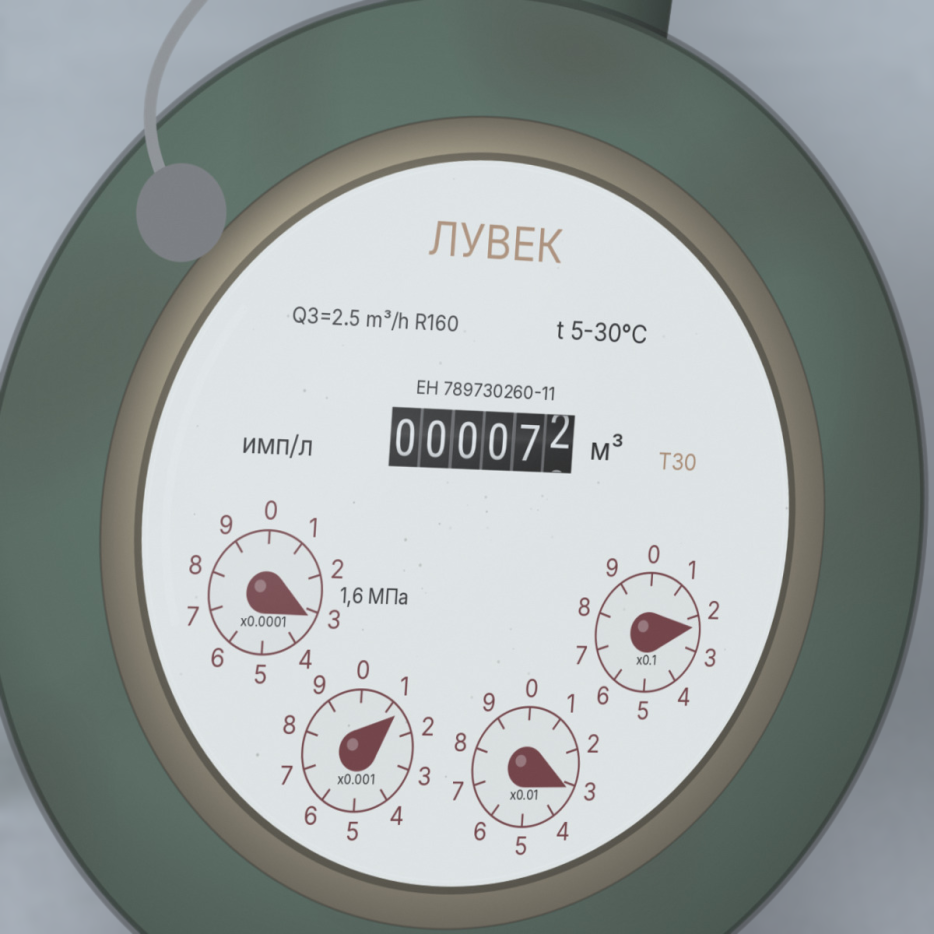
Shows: 72.2313 m³
